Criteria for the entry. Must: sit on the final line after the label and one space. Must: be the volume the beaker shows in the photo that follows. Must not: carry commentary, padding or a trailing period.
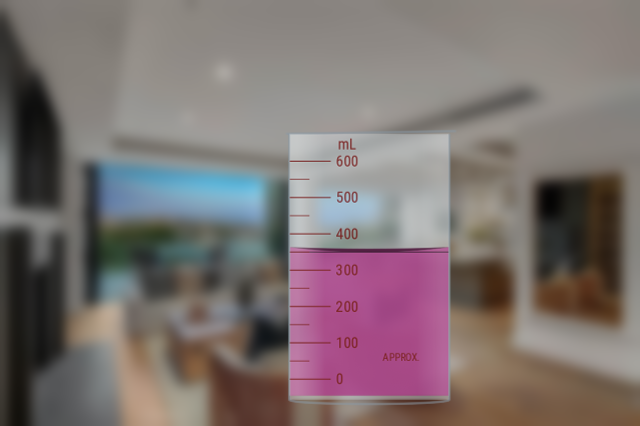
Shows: 350 mL
